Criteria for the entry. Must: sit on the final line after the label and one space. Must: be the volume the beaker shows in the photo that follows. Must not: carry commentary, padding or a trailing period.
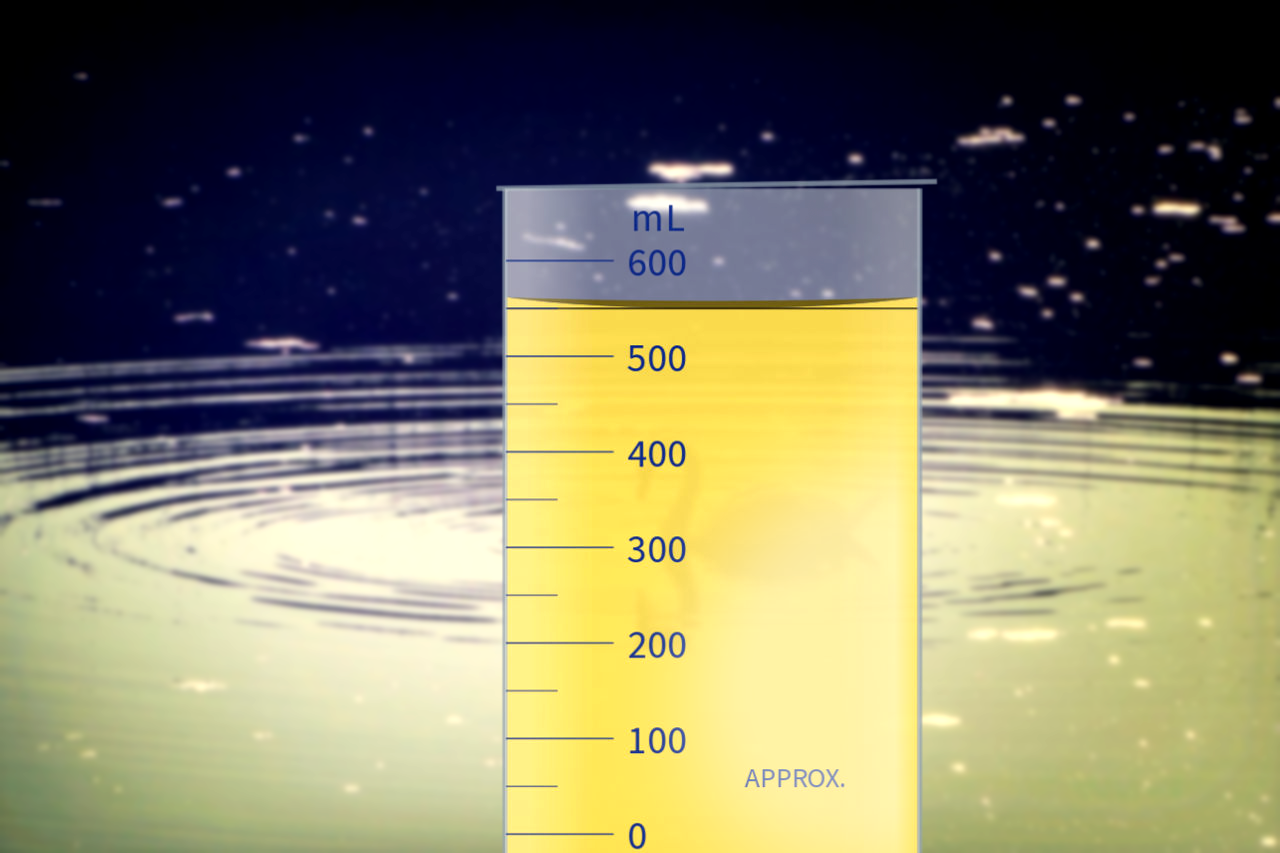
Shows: 550 mL
